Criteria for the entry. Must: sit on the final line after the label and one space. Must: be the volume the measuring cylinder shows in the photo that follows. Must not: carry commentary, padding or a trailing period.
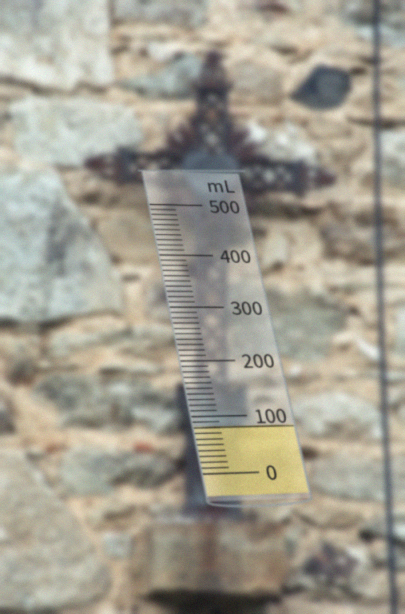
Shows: 80 mL
